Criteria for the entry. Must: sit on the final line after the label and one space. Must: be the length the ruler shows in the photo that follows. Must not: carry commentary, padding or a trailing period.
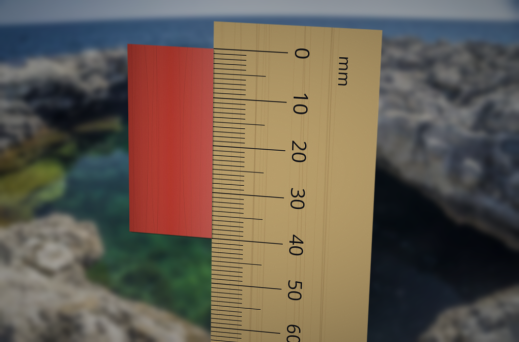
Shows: 40 mm
